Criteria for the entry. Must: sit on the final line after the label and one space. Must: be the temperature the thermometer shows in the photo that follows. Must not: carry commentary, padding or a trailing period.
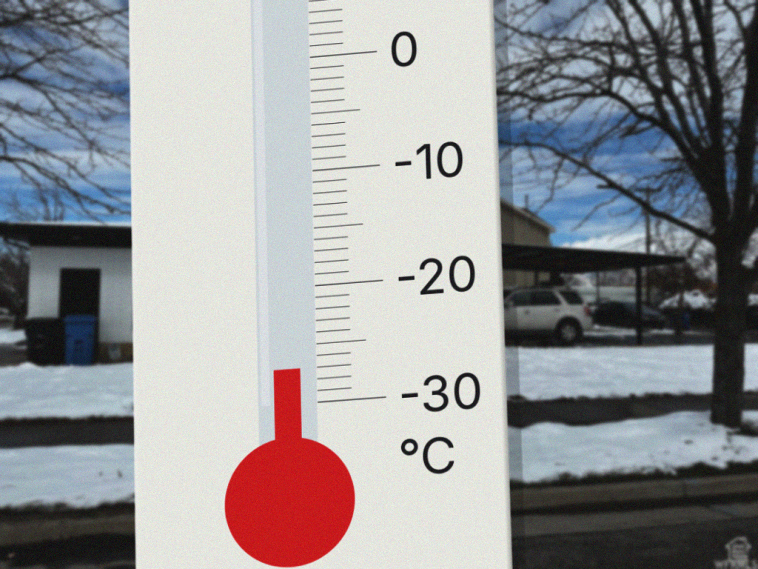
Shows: -27 °C
